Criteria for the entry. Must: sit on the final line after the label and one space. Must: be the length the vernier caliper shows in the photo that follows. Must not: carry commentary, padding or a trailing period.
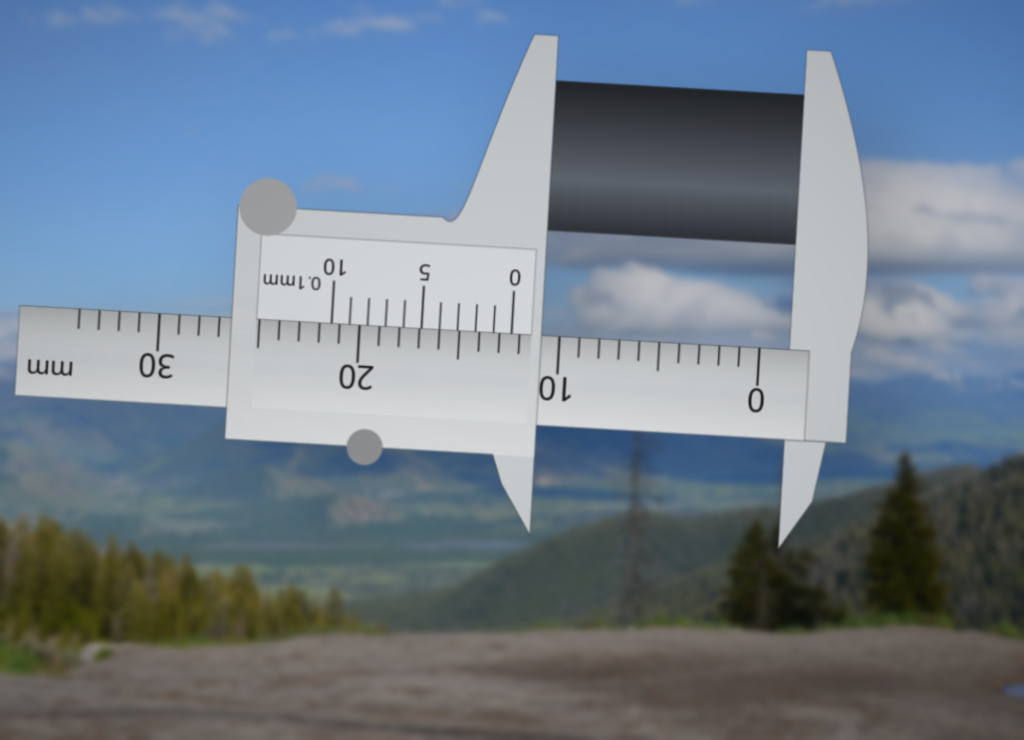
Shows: 12.4 mm
